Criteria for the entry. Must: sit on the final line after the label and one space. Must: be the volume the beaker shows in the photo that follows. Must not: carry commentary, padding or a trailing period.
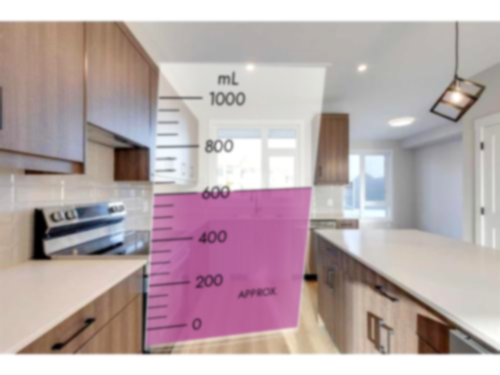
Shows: 600 mL
